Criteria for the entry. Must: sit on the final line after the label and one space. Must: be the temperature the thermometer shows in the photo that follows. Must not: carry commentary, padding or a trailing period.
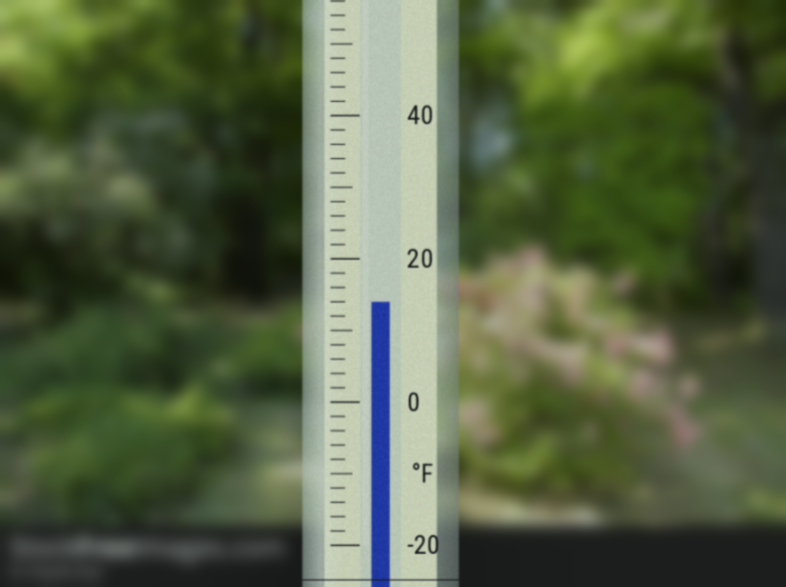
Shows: 14 °F
